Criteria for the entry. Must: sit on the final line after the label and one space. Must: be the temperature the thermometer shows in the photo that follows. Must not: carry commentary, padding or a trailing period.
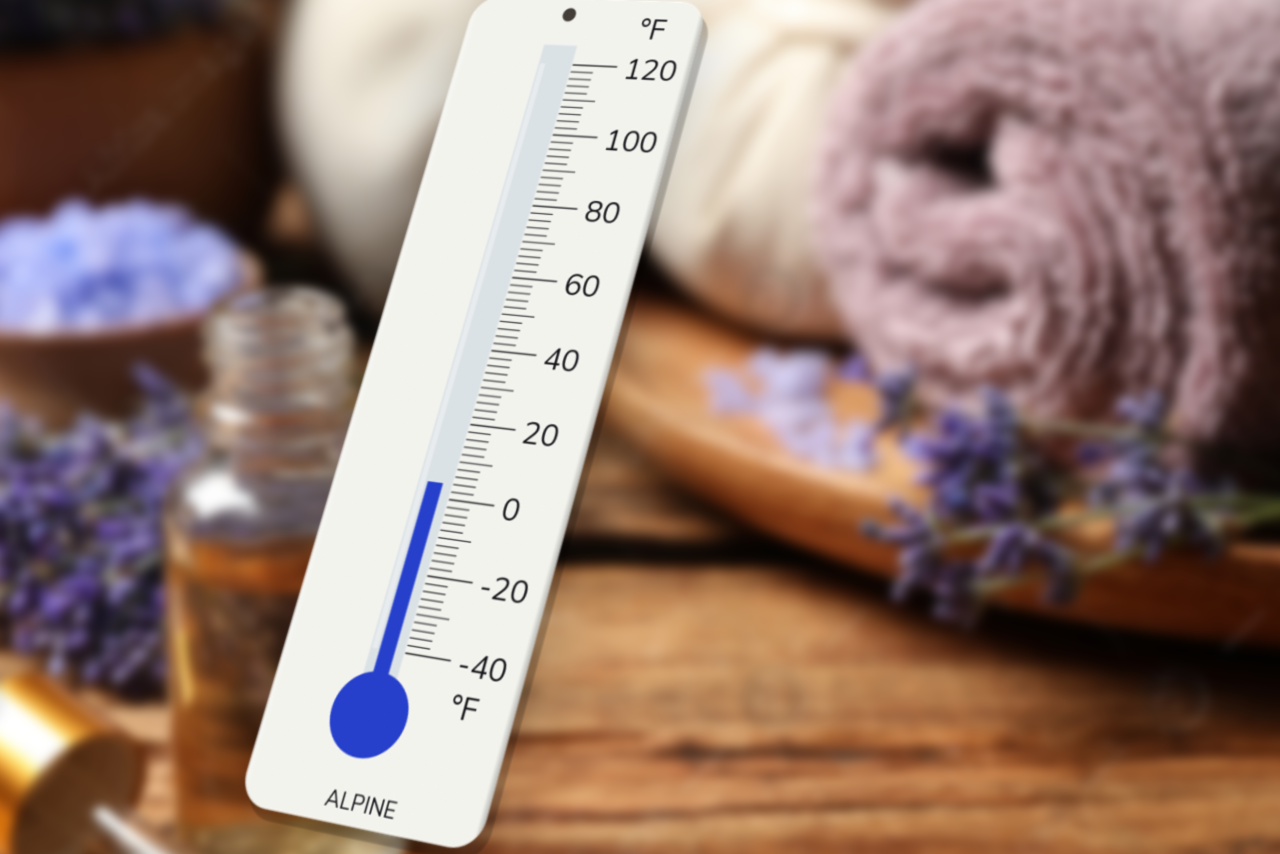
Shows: 4 °F
